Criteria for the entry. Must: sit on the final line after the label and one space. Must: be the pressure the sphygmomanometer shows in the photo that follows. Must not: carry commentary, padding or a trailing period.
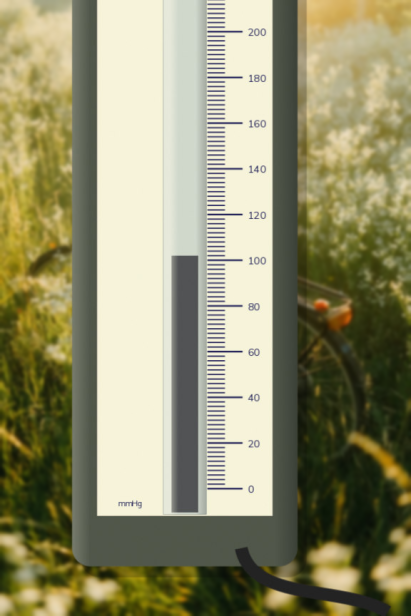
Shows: 102 mmHg
